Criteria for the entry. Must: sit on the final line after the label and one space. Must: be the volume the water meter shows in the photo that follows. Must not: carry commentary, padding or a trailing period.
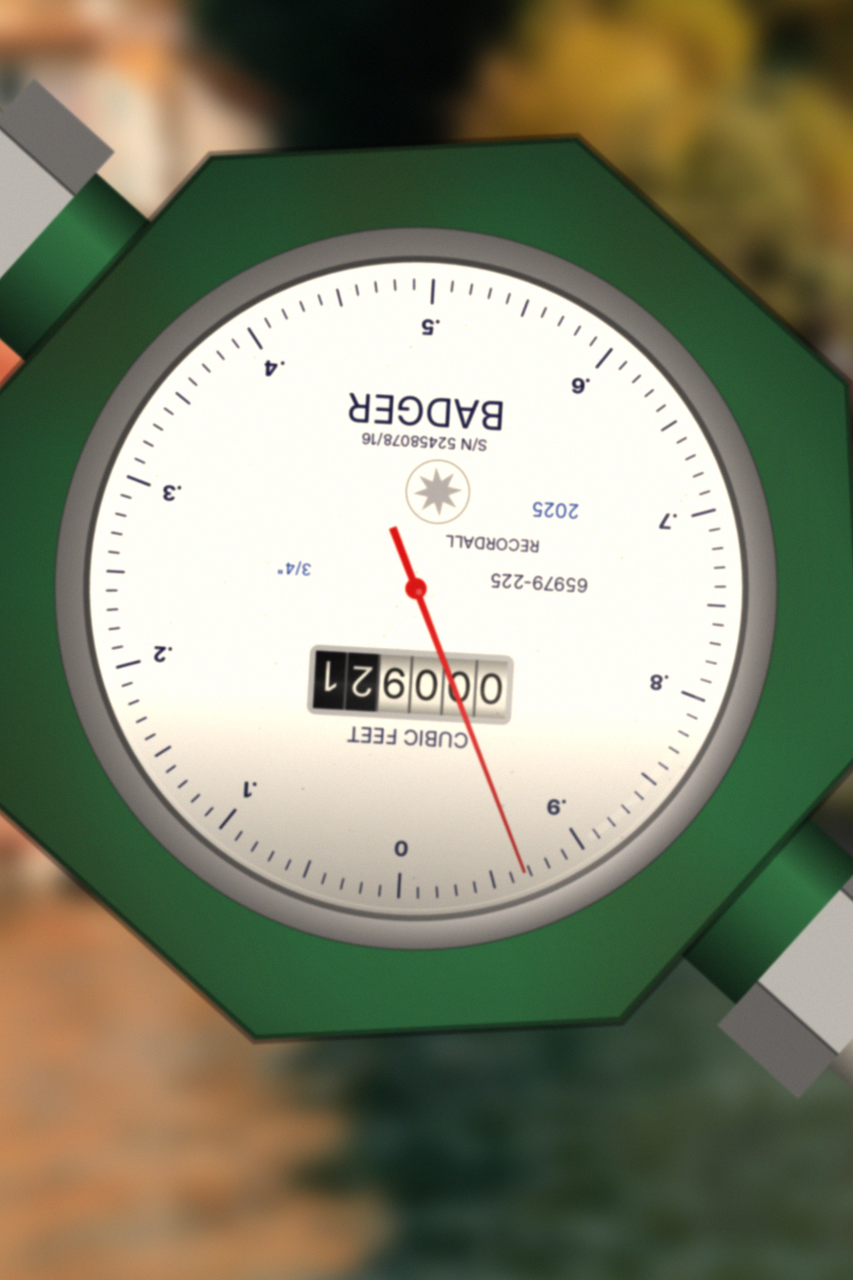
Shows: 920.93 ft³
